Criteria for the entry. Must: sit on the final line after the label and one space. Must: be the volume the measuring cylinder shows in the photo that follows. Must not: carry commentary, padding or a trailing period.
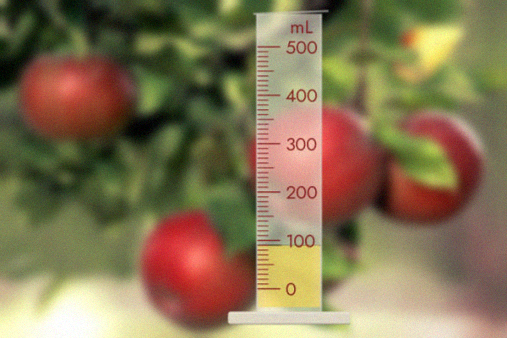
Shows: 90 mL
